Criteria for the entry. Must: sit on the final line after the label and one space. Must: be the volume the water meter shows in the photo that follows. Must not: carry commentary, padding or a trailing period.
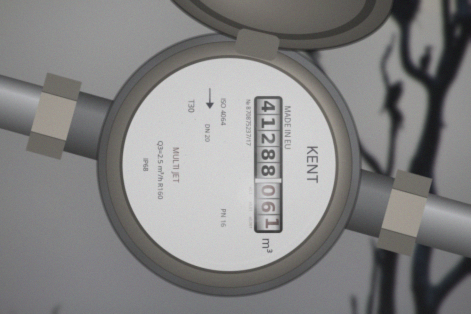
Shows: 41288.061 m³
